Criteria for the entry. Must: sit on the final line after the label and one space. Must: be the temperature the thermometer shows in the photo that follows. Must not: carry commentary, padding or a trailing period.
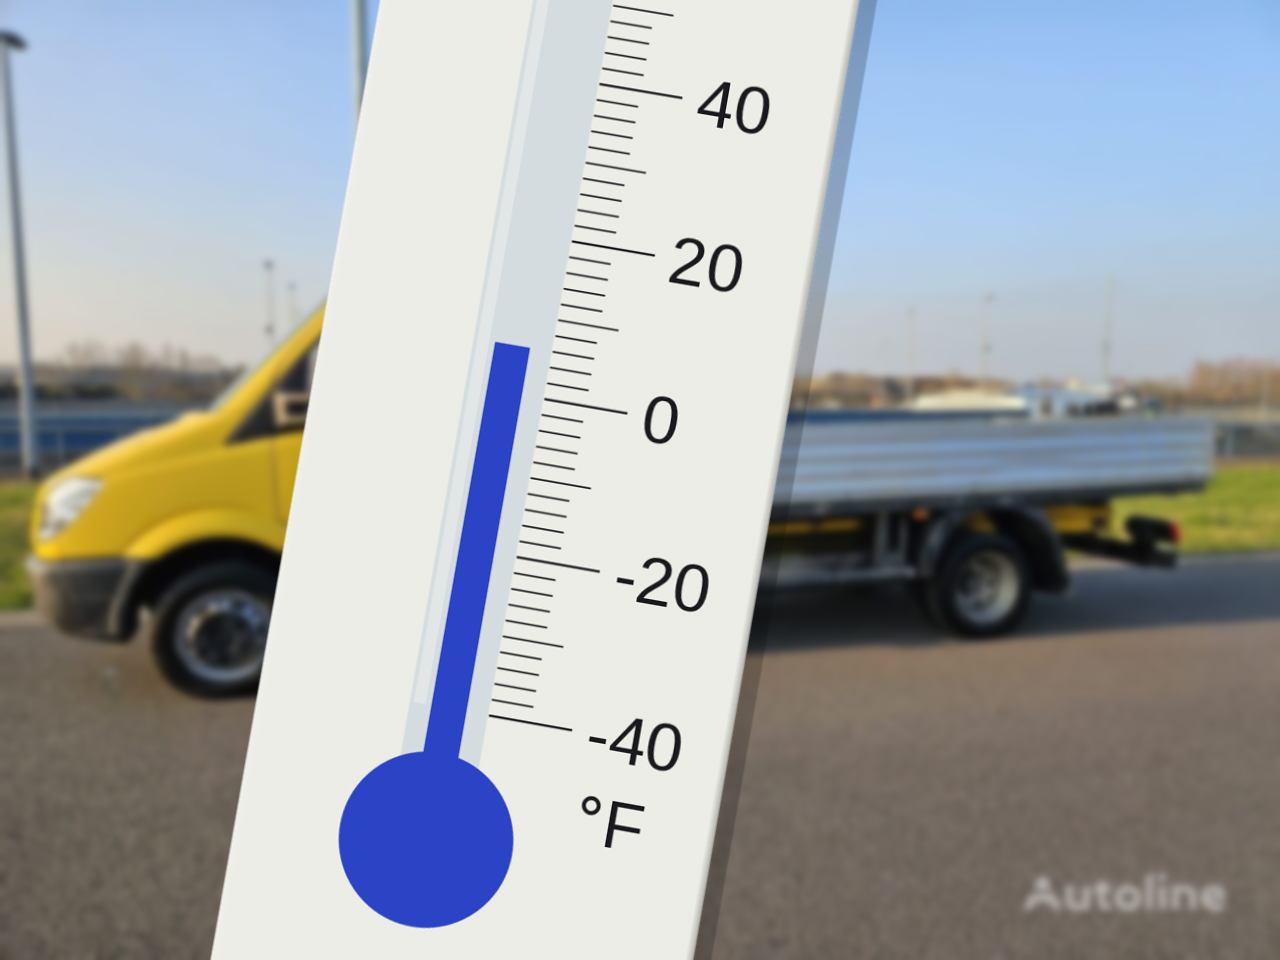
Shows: 6 °F
